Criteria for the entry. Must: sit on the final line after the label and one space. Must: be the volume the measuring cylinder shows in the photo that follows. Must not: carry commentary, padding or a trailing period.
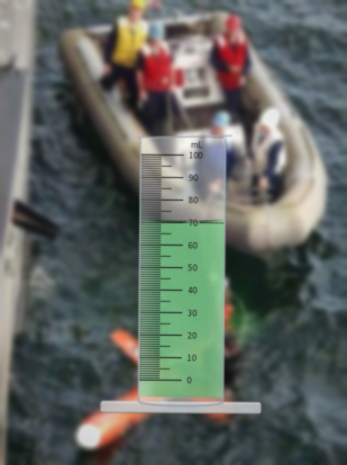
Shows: 70 mL
